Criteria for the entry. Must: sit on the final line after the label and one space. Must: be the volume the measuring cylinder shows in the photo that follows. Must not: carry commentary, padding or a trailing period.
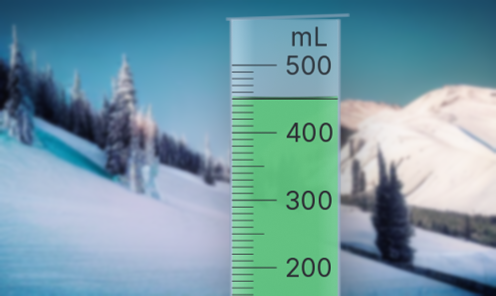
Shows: 450 mL
